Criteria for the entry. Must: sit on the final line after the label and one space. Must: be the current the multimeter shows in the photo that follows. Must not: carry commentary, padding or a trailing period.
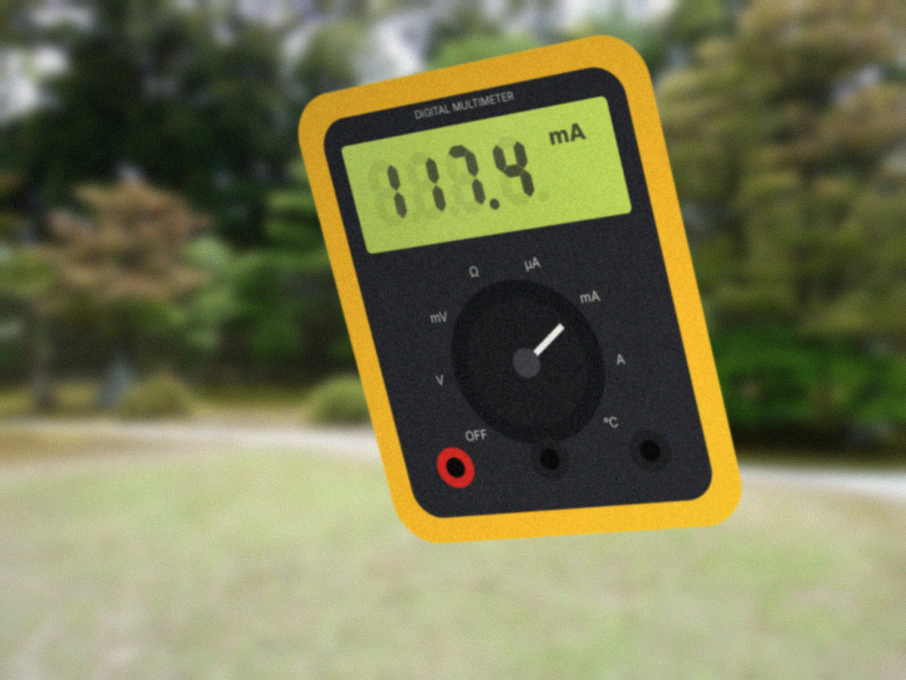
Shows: 117.4 mA
